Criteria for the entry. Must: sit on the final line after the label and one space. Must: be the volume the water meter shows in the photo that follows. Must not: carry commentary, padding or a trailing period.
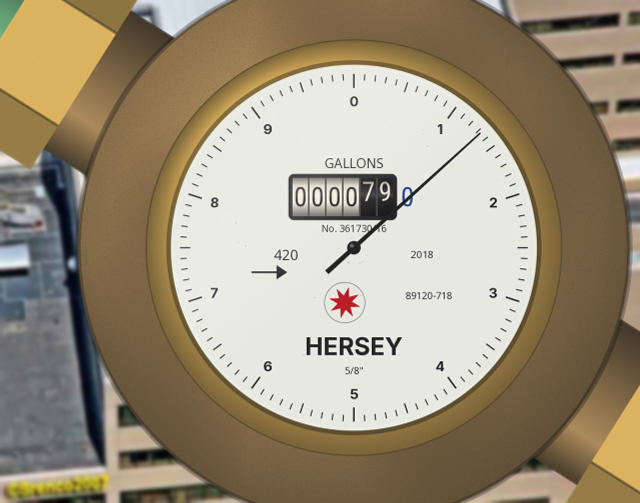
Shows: 791.3 gal
